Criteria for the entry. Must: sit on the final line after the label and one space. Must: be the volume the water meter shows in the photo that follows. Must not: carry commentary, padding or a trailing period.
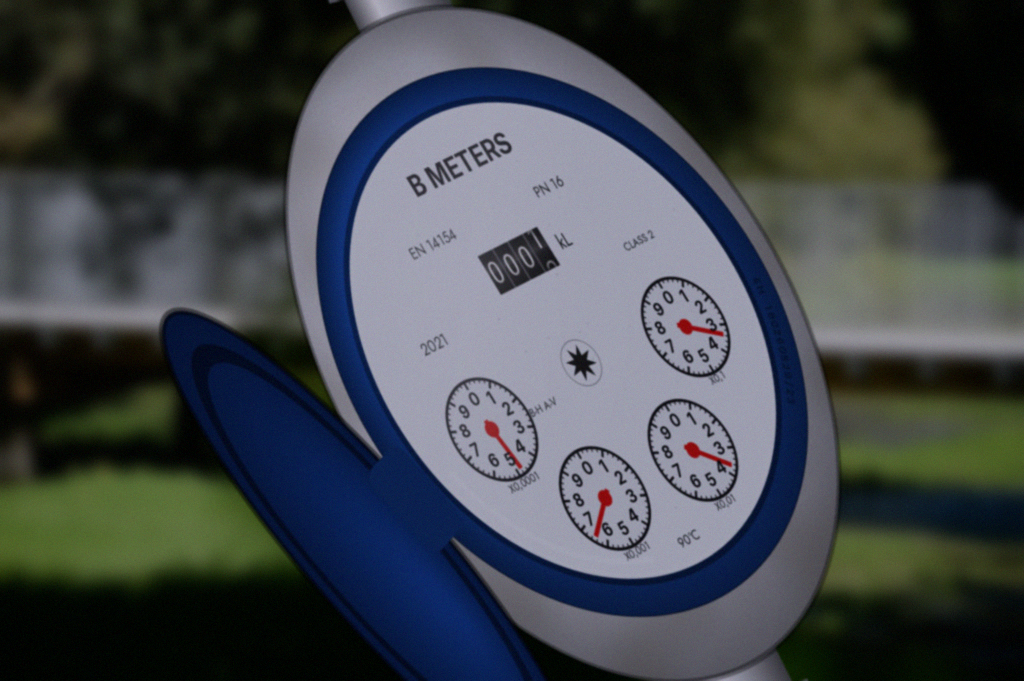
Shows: 1.3364 kL
